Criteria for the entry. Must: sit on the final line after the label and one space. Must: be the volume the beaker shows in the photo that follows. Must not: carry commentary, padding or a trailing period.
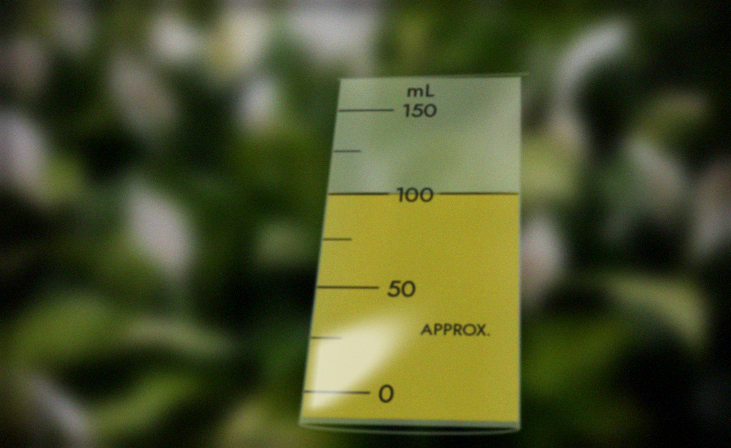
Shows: 100 mL
